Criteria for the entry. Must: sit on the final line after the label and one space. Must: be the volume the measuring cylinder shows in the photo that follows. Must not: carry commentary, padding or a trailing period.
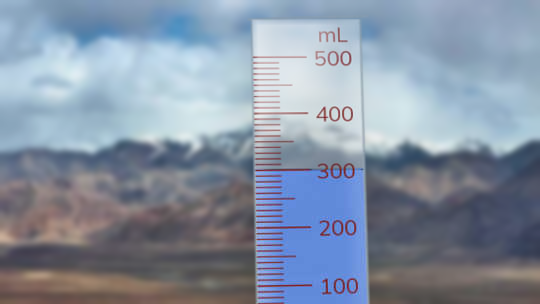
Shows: 300 mL
